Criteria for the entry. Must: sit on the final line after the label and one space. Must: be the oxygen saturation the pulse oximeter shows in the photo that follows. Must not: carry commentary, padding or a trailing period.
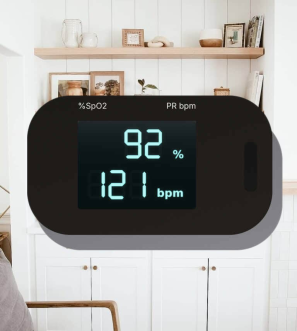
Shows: 92 %
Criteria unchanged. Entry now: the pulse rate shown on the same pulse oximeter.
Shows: 121 bpm
